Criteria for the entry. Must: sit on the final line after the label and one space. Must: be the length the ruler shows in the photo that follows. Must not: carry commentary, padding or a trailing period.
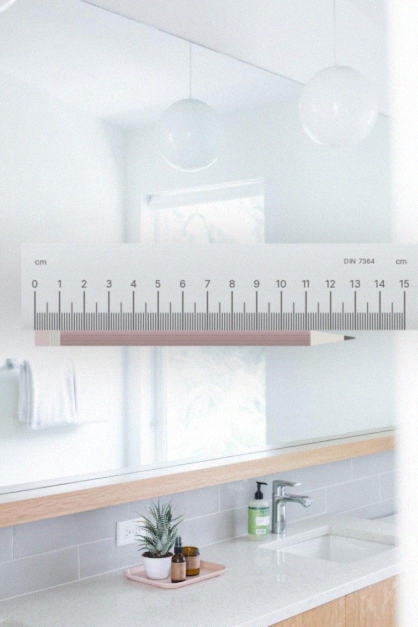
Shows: 13 cm
